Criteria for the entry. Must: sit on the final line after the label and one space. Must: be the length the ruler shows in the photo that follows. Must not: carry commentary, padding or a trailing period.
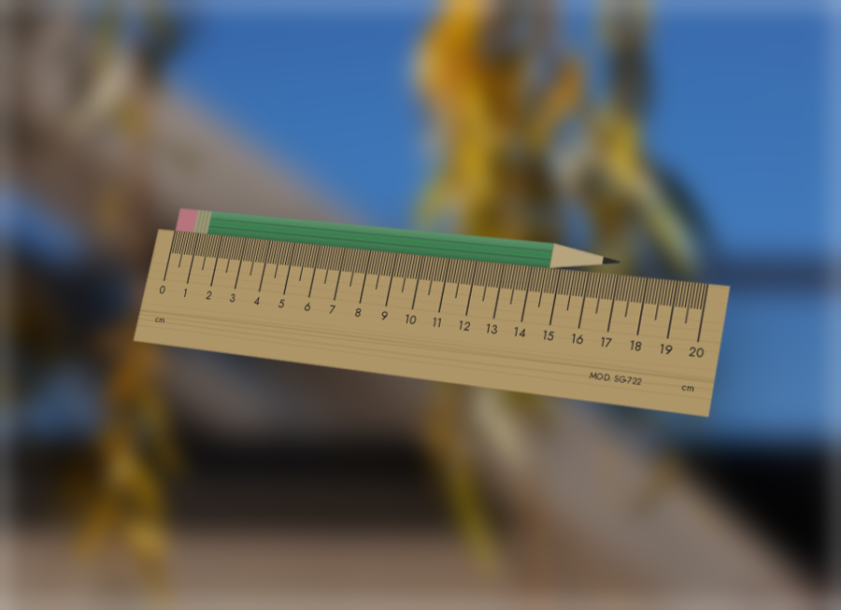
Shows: 17 cm
